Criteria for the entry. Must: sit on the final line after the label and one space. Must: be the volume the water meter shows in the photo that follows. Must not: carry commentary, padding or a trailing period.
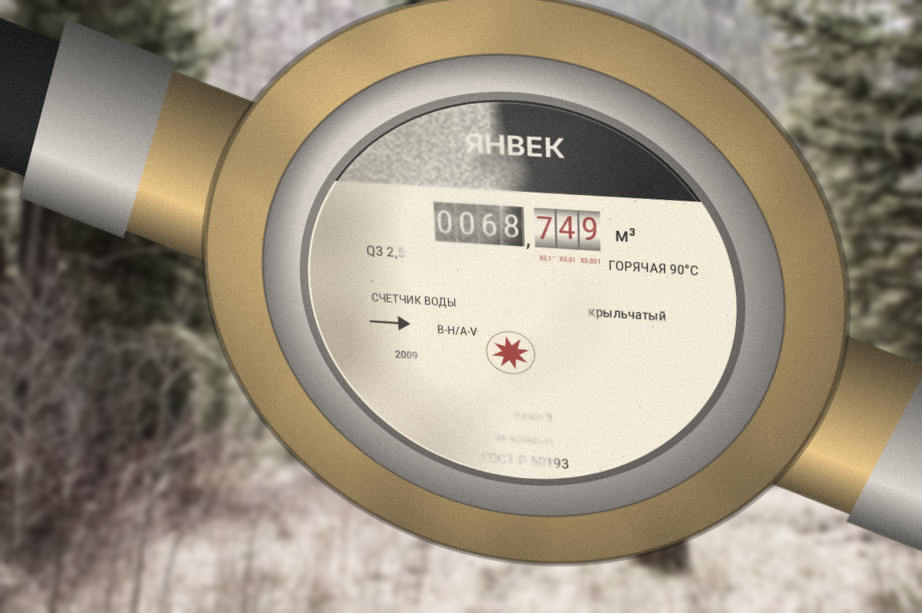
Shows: 68.749 m³
